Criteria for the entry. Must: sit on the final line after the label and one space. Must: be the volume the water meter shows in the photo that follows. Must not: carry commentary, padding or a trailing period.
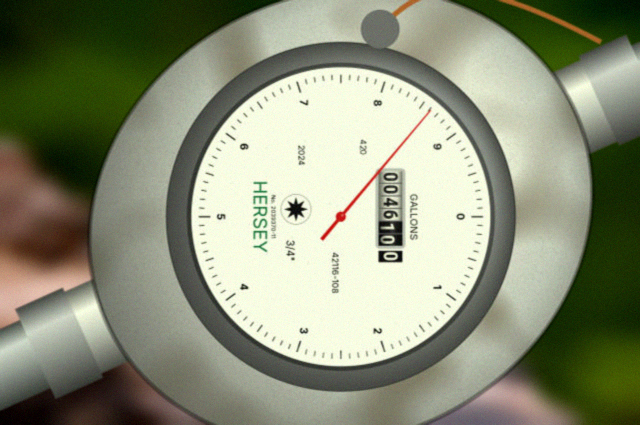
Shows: 46098.6 gal
